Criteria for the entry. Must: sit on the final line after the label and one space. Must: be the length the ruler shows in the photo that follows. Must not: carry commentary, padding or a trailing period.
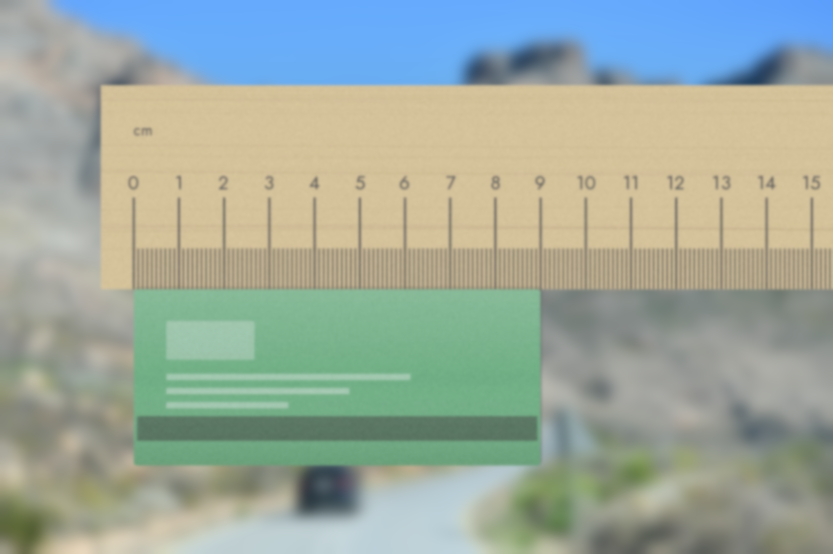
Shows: 9 cm
